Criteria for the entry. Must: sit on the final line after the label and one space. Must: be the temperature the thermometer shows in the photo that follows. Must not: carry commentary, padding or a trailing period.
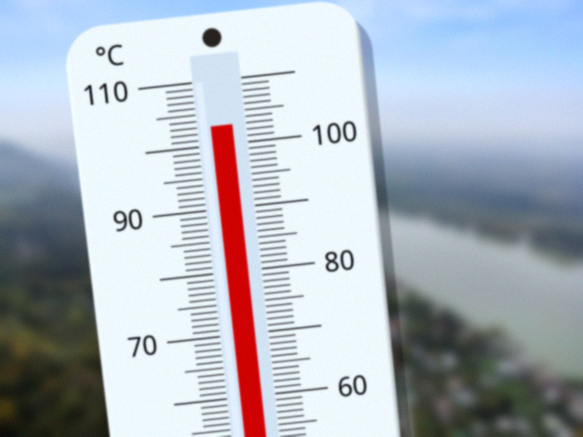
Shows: 103 °C
